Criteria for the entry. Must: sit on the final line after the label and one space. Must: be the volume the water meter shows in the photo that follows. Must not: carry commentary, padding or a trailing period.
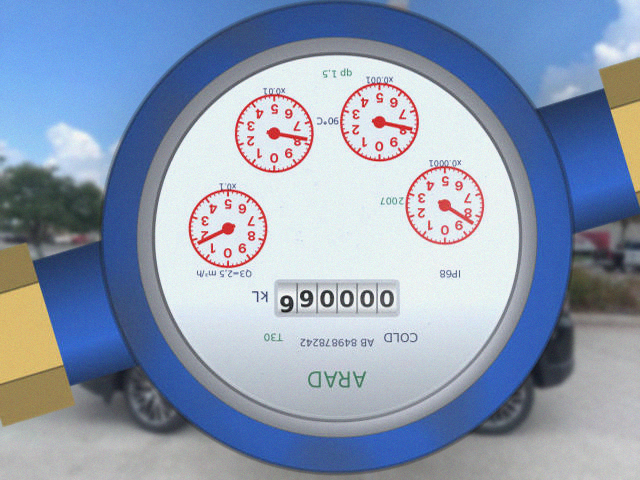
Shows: 66.1778 kL
